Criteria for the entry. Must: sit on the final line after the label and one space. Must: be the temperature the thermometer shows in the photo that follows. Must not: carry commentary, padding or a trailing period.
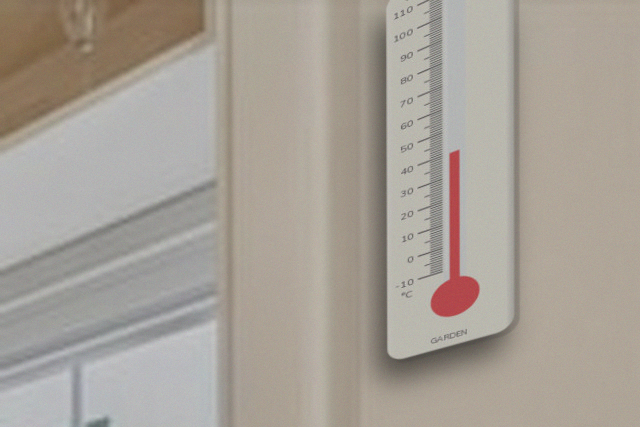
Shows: 40 °C
